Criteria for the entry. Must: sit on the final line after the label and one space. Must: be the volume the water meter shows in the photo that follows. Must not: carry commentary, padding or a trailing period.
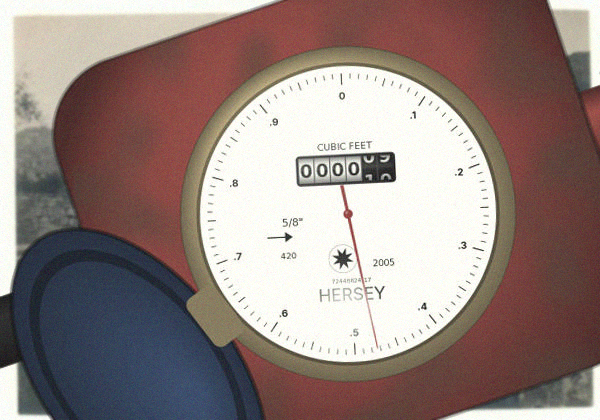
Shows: 9.47 ft³
